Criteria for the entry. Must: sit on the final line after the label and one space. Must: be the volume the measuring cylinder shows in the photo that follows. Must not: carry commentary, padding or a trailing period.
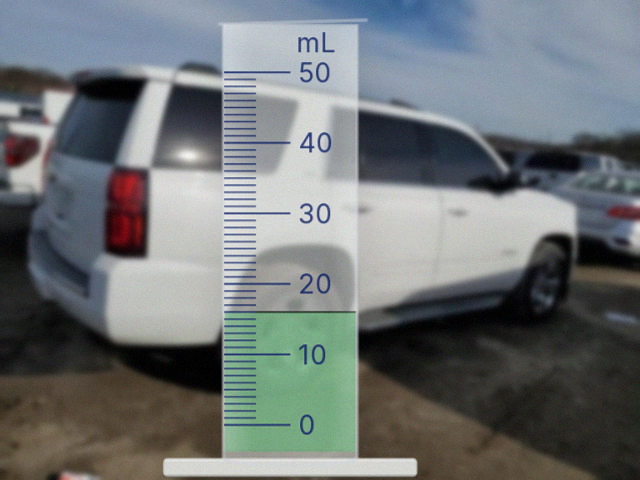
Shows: 16 mL
